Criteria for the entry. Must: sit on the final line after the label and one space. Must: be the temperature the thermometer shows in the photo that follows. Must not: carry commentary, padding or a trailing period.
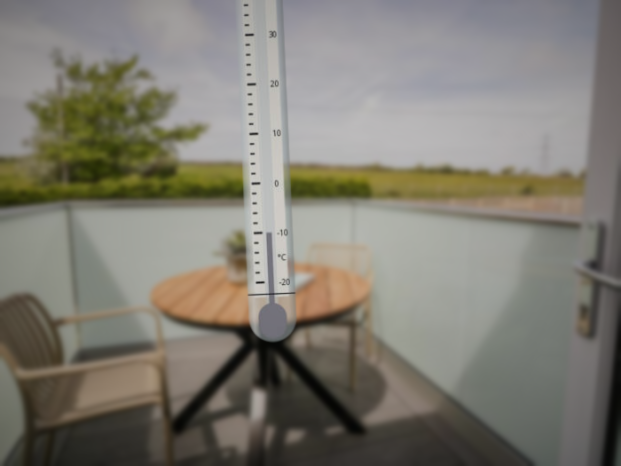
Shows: -10 °C
